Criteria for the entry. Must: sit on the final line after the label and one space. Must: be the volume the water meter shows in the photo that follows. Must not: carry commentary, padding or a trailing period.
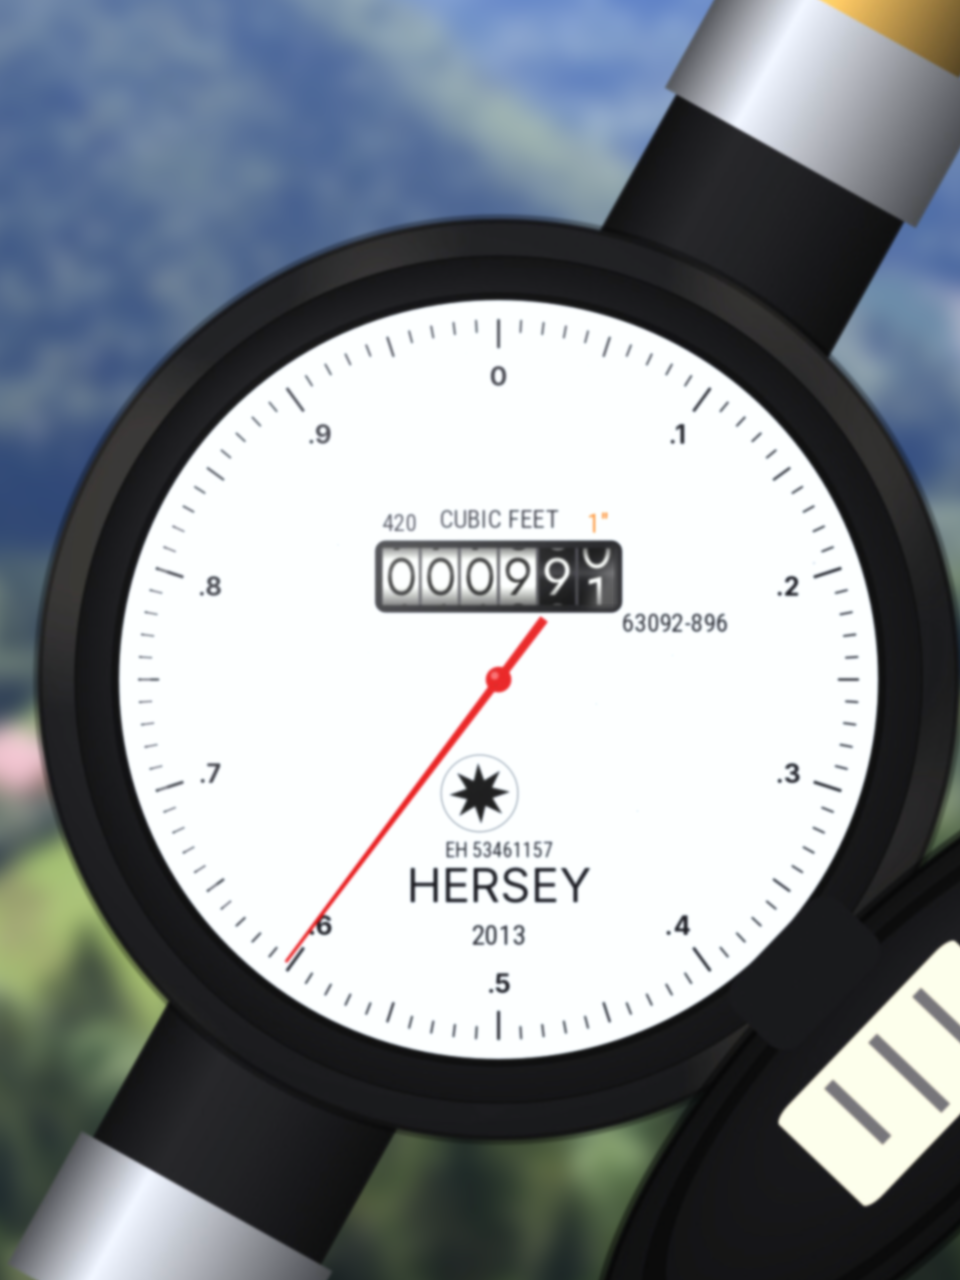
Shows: 990.60 ft³
